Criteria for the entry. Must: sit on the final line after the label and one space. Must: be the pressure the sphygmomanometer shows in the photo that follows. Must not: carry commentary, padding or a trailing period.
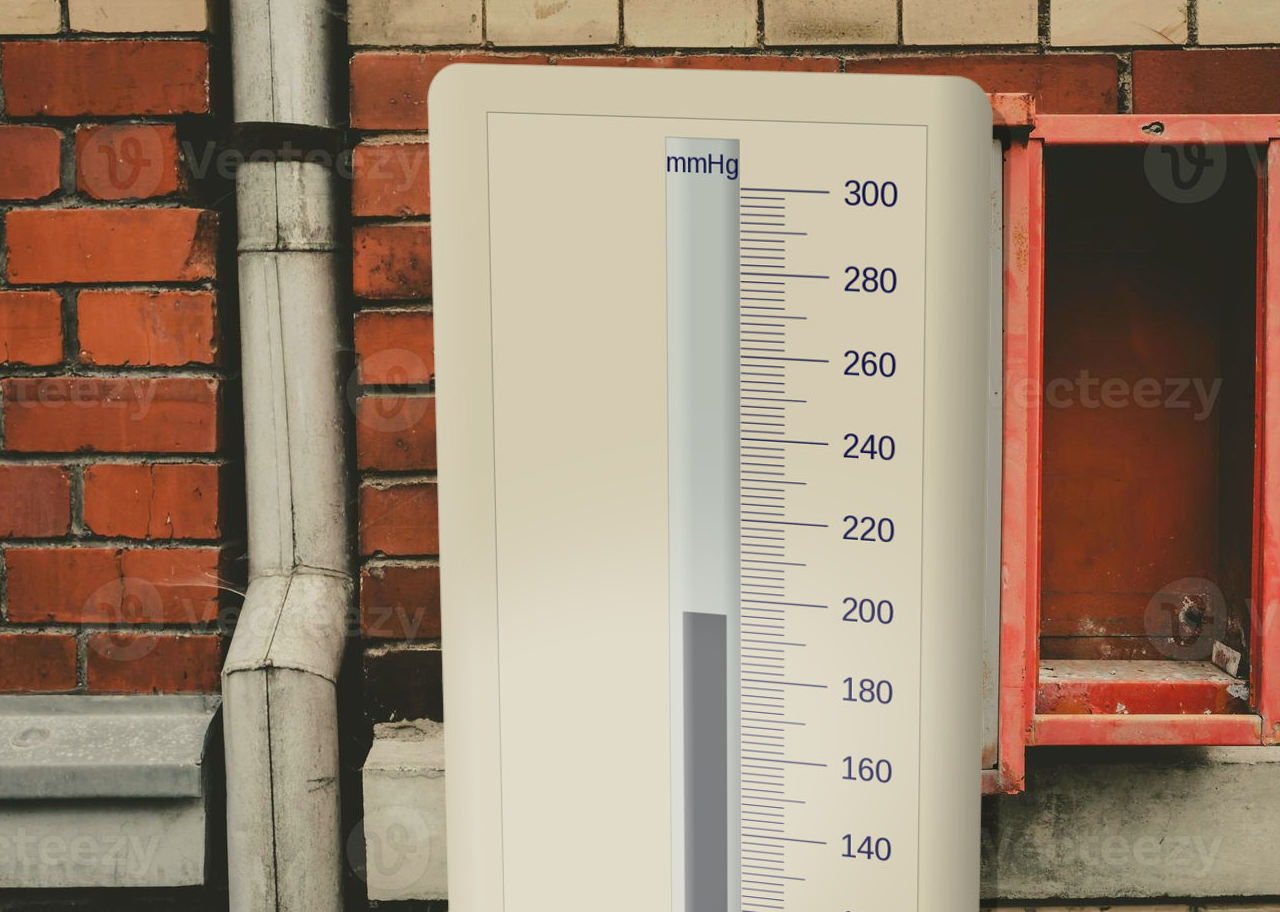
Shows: 196 mmHg
